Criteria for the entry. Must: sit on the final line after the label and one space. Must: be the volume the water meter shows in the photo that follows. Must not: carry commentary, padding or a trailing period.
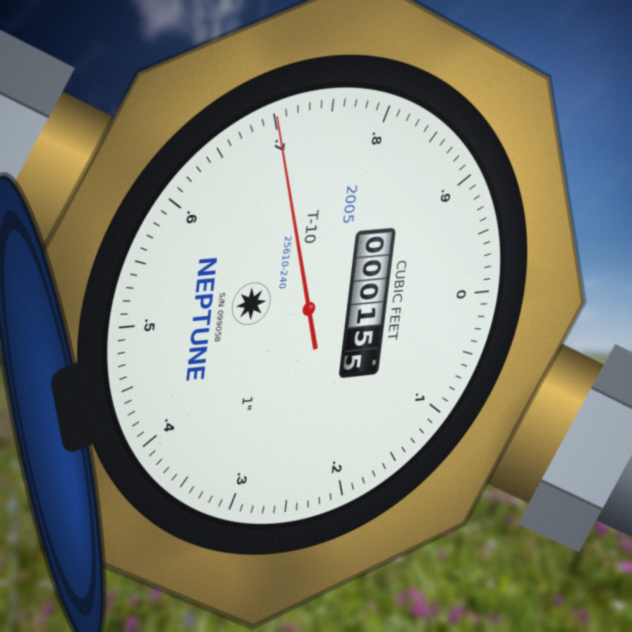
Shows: 154.70 ft³
